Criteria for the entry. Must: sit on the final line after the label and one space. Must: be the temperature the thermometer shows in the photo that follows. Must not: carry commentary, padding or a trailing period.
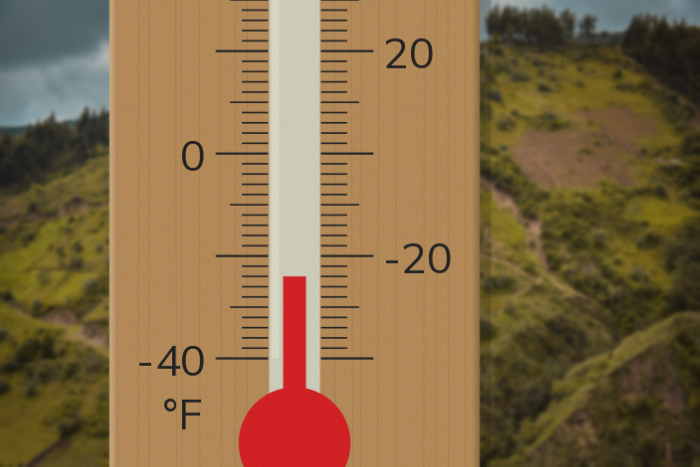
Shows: -24 °F
